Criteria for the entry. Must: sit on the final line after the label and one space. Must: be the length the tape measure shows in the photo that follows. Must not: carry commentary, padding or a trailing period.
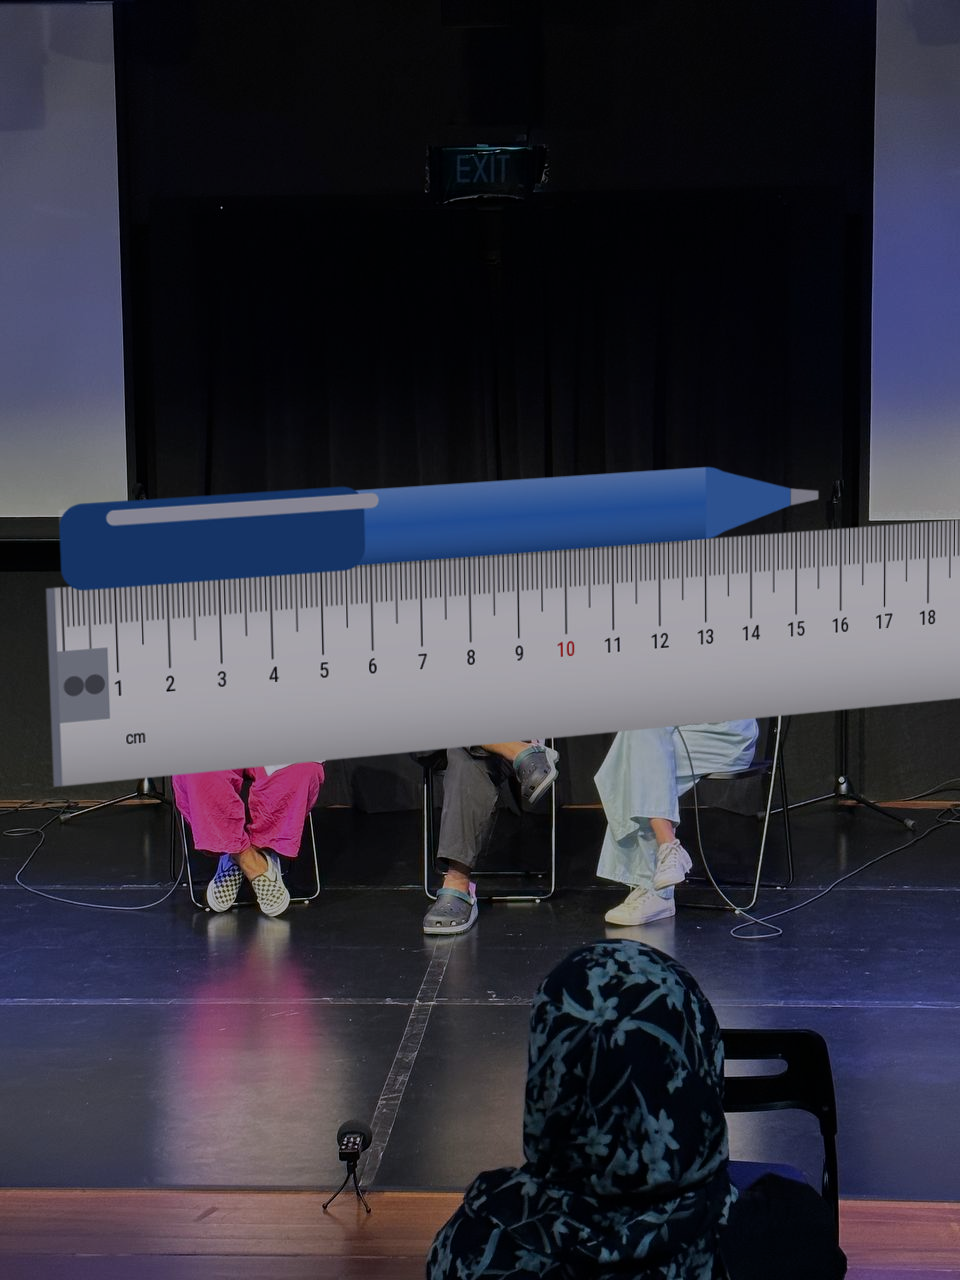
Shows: 15.5 cm
